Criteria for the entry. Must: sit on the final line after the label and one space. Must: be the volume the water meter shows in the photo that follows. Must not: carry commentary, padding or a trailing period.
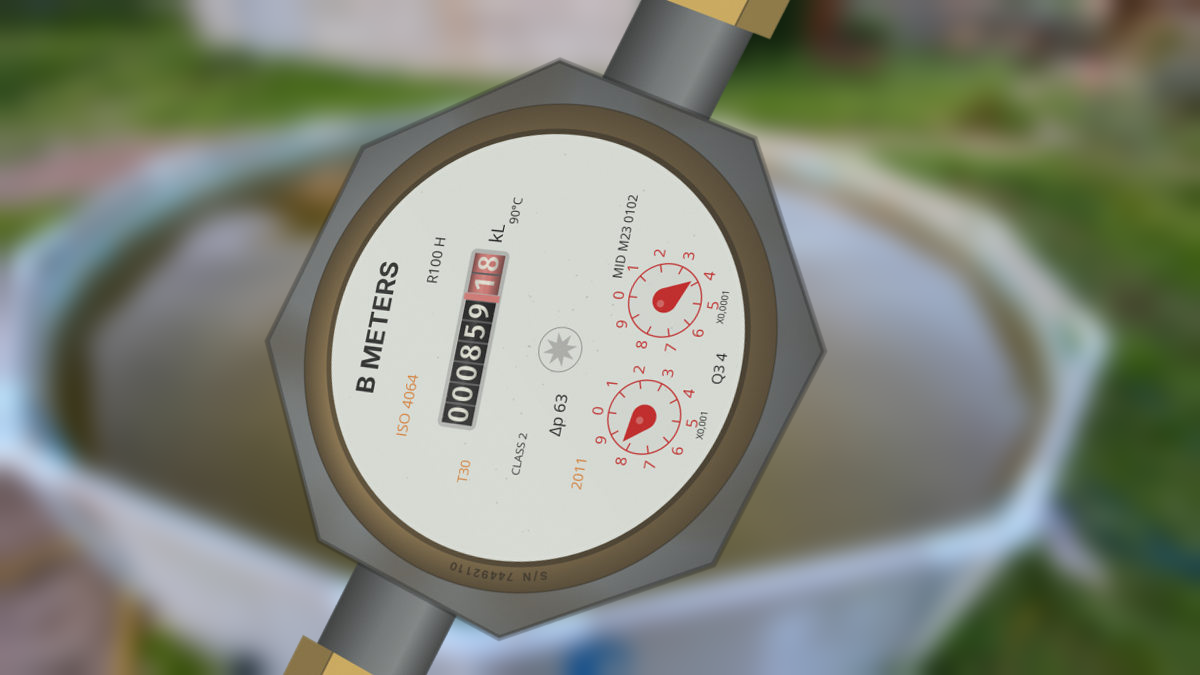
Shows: 859.1883 kL
